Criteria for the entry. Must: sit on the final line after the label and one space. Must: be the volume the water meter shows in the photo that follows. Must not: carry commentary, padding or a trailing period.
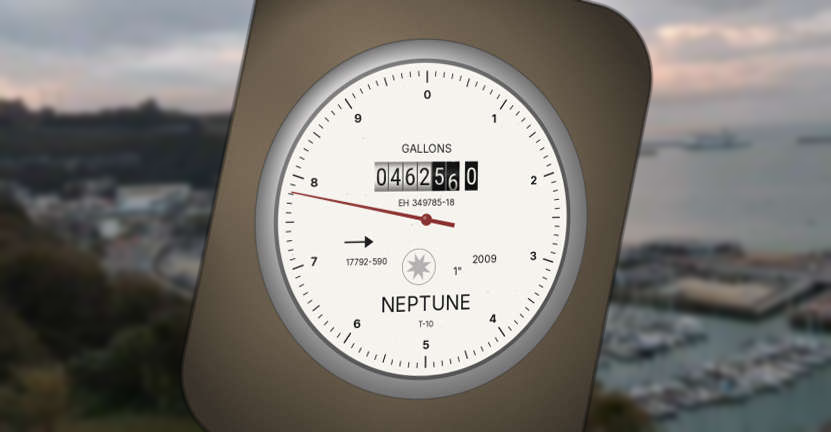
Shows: 462557.8 gal
